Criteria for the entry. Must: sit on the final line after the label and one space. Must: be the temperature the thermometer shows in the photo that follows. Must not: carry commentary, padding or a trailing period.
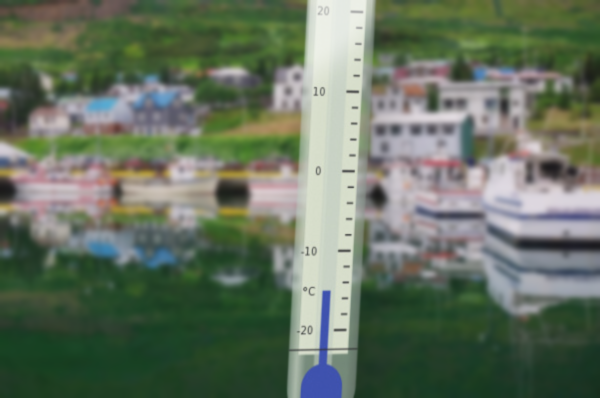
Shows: -15 °C
